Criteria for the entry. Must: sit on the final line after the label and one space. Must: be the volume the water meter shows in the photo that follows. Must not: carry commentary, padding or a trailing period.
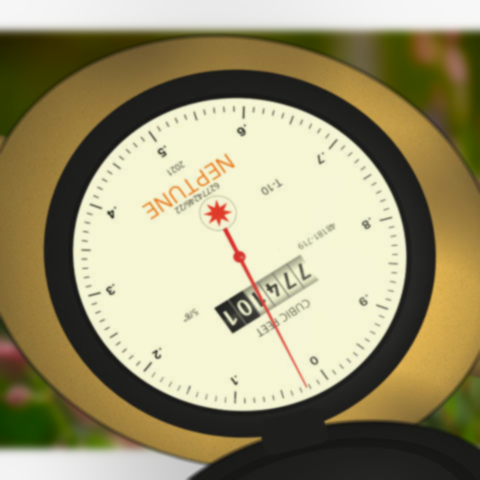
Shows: 774101.02 ft³
